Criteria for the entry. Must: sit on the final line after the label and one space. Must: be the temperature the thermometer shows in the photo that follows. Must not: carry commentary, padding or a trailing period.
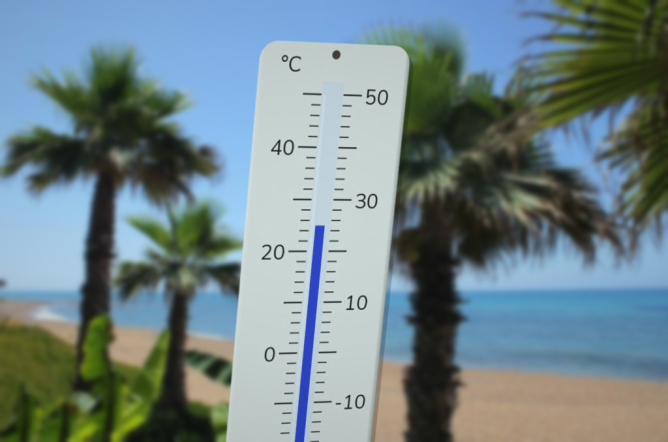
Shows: 25 °C
